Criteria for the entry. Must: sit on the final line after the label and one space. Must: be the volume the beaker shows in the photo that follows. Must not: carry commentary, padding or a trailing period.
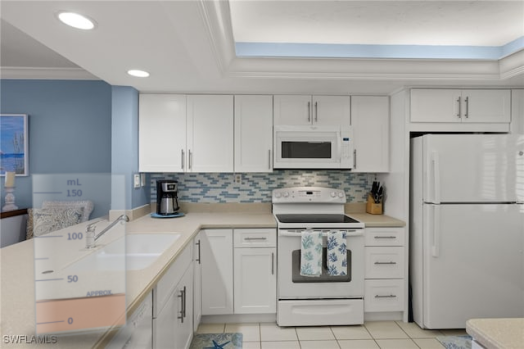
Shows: 25 mL
